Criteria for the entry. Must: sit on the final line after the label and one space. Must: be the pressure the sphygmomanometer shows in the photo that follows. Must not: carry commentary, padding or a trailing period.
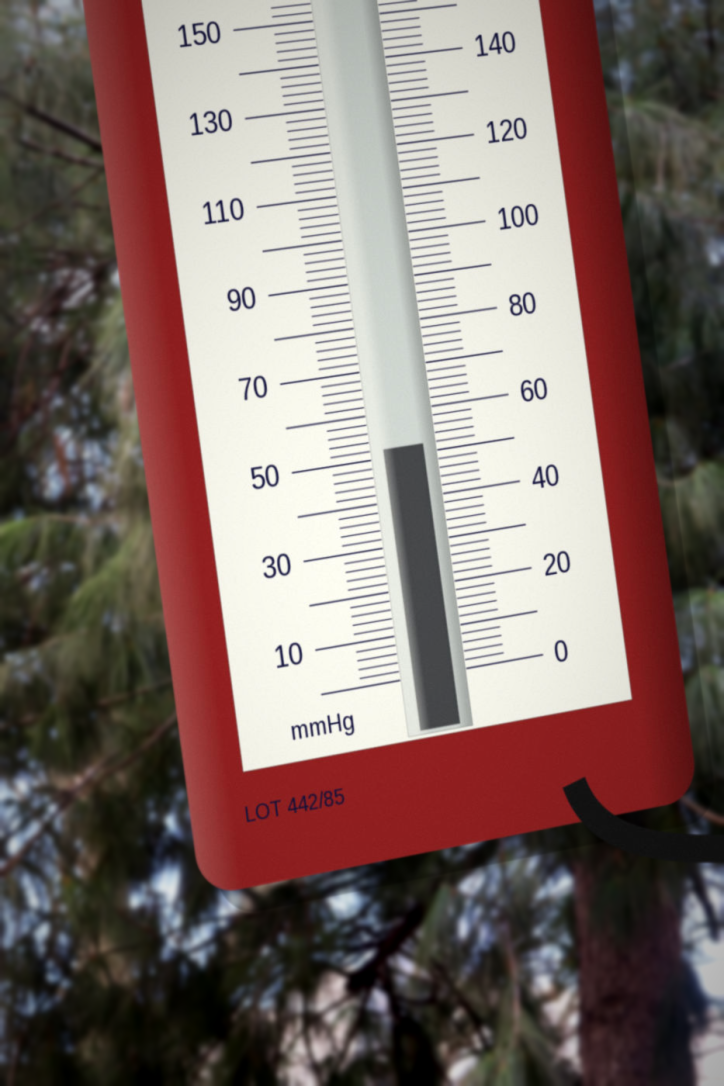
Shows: 52 mmHg
